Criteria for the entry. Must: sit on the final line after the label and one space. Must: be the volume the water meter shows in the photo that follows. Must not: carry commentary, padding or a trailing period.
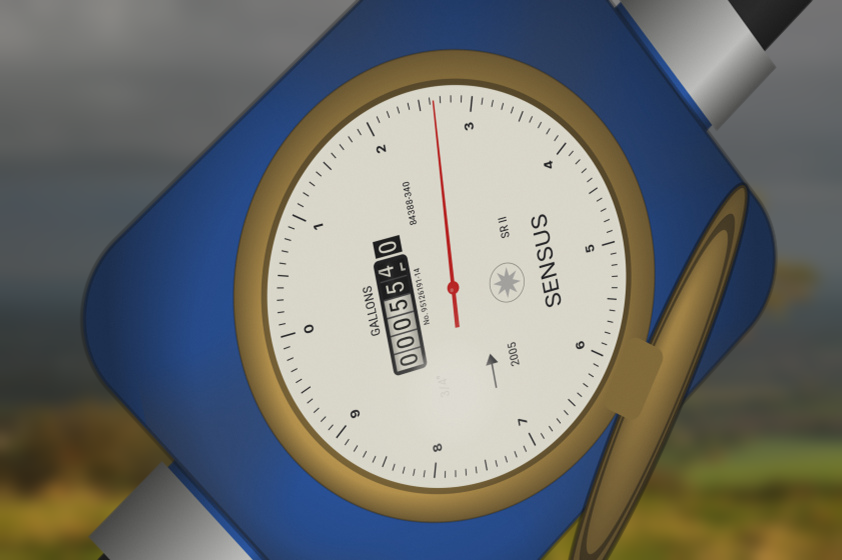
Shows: 5542.6 gal
